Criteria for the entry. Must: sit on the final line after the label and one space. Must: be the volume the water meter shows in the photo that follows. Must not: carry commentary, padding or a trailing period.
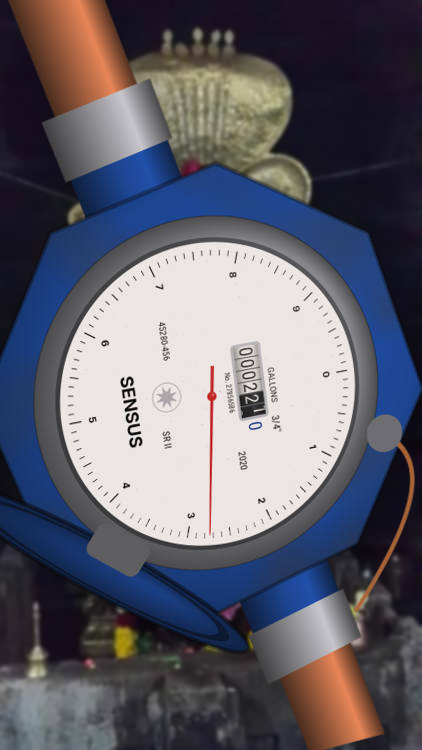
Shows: 2212.7 gal
